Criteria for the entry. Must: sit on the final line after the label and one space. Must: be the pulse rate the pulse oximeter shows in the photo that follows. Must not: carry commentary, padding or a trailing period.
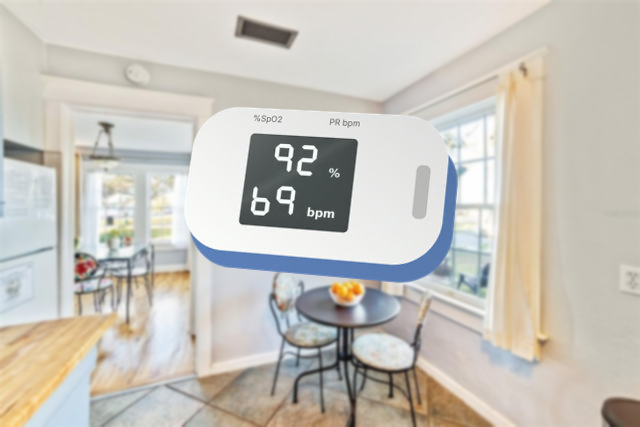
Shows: 69 bpm
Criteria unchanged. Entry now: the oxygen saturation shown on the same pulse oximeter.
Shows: 92 %
